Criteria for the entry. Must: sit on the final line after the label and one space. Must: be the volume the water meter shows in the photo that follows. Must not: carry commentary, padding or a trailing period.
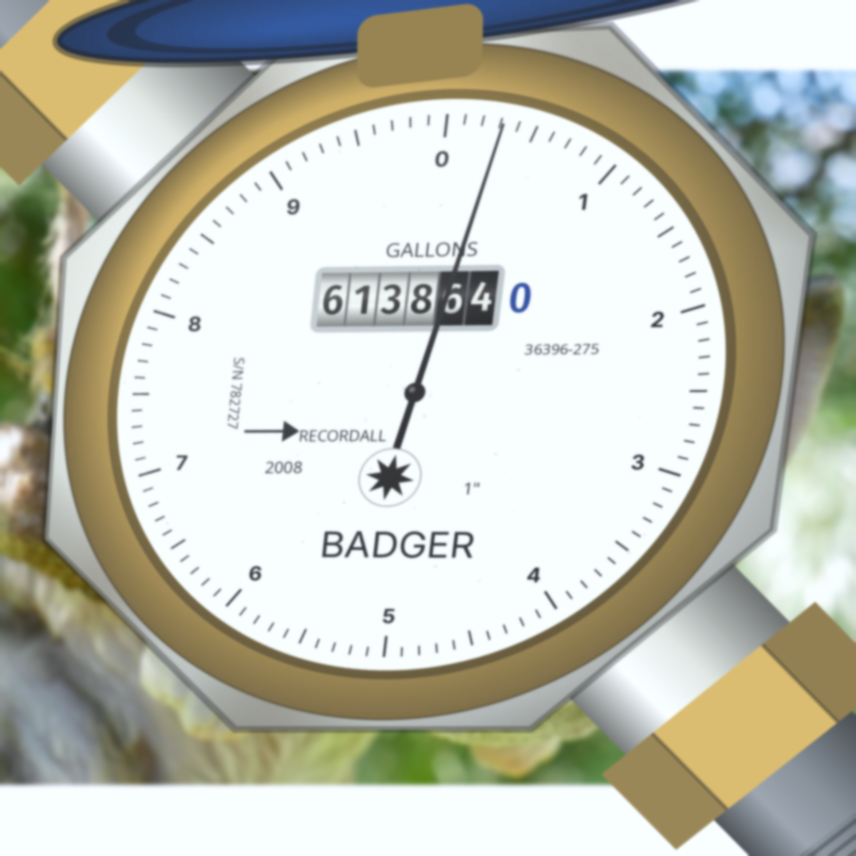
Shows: 6138640.3 gal
